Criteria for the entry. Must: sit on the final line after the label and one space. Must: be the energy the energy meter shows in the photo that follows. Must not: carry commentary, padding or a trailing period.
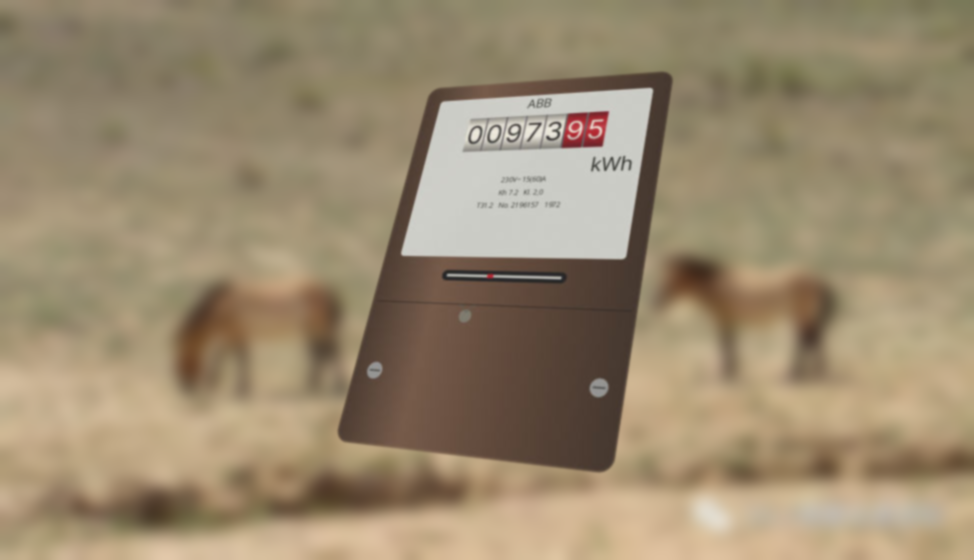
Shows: 973.95 kWh
